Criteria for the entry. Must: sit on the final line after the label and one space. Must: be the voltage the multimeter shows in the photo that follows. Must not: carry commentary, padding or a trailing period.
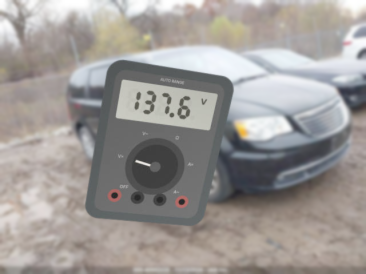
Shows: 137.6 V
